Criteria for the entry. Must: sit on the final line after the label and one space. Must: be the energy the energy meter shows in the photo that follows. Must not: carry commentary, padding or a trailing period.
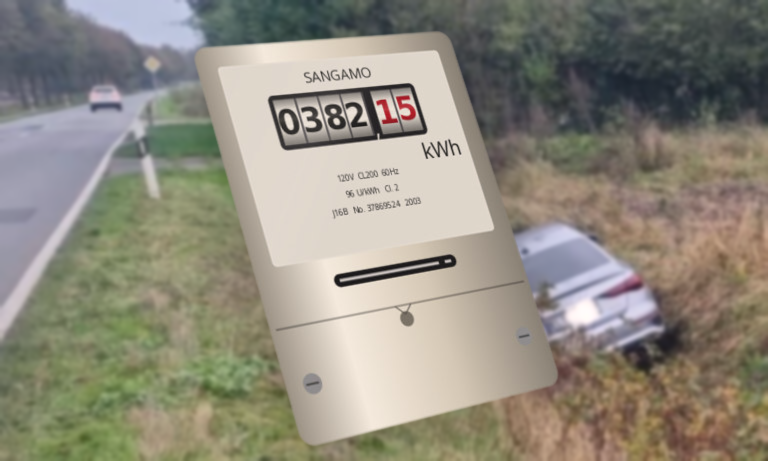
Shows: 382.15 kWh
